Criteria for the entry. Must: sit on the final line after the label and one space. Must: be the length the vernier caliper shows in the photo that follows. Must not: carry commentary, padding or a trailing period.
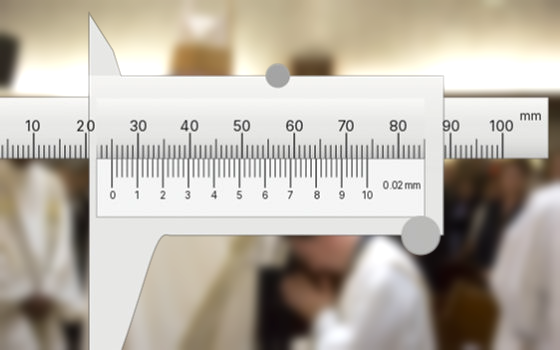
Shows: 25.0 mm
